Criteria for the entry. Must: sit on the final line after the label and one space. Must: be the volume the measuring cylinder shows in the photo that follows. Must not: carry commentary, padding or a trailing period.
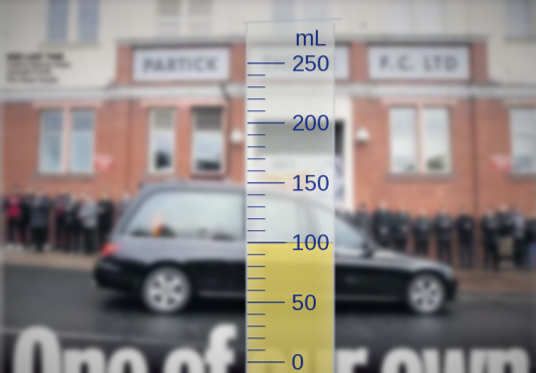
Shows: 100 mL
